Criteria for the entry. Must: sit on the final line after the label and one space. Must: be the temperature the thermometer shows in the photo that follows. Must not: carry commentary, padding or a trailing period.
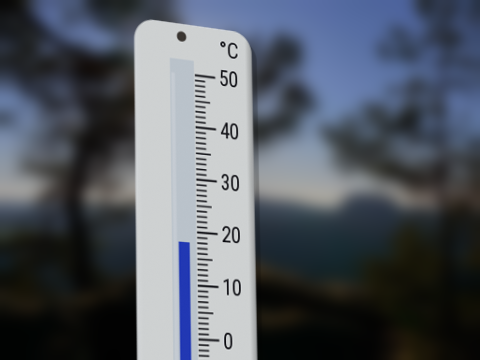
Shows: 18 °C
